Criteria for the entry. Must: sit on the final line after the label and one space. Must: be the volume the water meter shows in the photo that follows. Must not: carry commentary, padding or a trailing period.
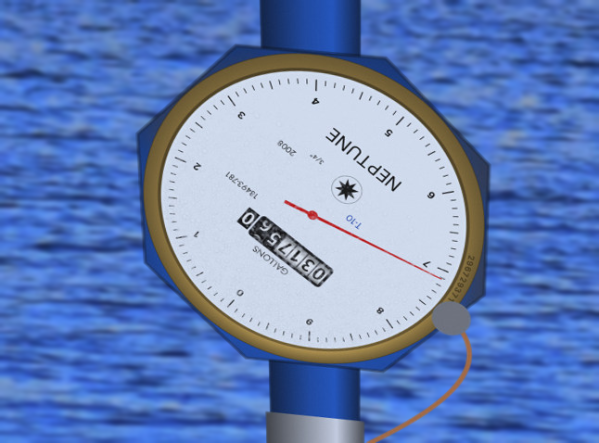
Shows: 317557.1 gal
